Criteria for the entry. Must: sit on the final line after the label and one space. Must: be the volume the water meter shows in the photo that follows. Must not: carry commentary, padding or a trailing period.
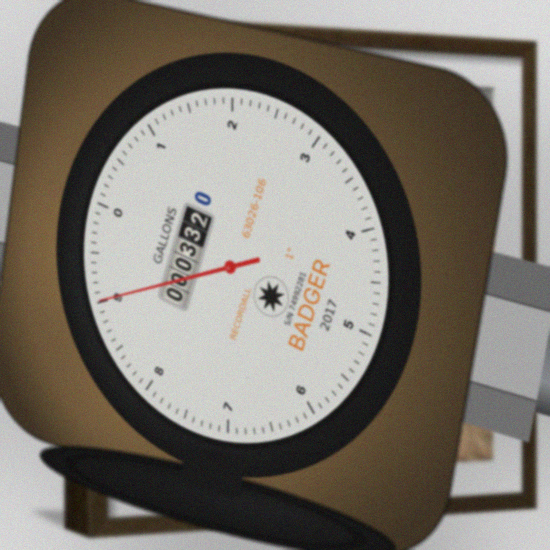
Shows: 3319.0 gal
